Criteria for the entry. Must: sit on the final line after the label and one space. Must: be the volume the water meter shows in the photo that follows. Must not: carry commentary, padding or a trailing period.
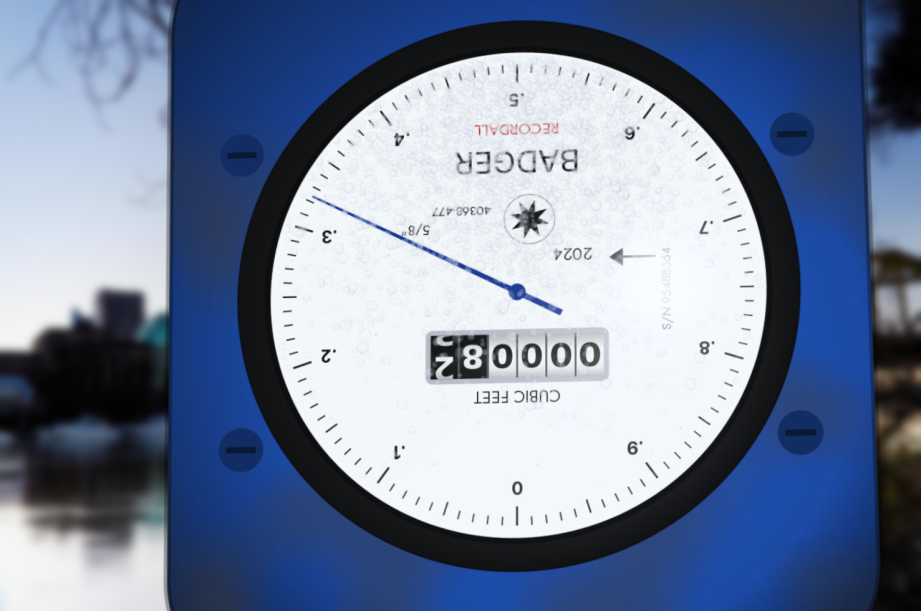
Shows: 82.32 ft³
